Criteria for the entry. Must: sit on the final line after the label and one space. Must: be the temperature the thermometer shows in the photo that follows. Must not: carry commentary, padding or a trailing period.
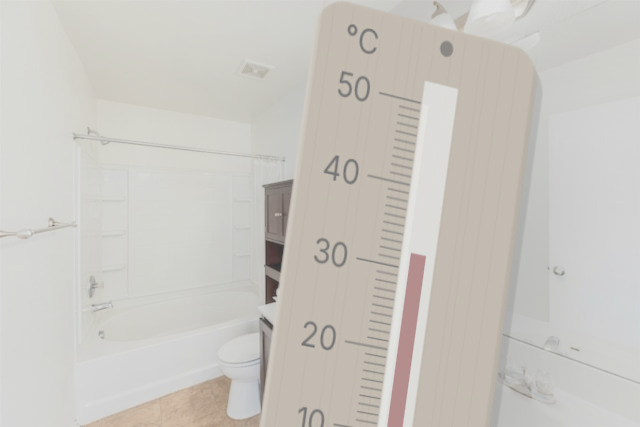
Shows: 32 °C
